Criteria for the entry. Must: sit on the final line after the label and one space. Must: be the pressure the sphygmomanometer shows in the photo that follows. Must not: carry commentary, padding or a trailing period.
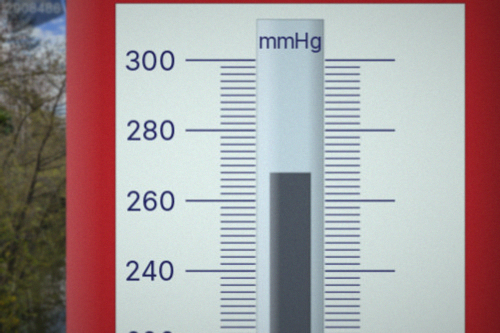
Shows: 268 mmHg
